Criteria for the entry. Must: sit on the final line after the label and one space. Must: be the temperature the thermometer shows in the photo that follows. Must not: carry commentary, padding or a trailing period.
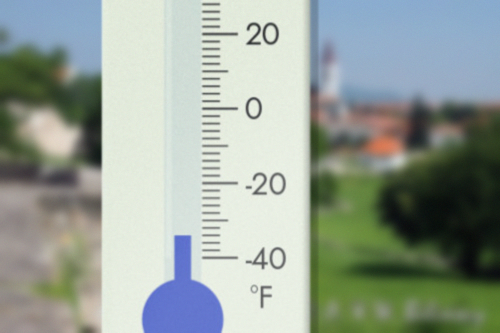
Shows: -34 °F
